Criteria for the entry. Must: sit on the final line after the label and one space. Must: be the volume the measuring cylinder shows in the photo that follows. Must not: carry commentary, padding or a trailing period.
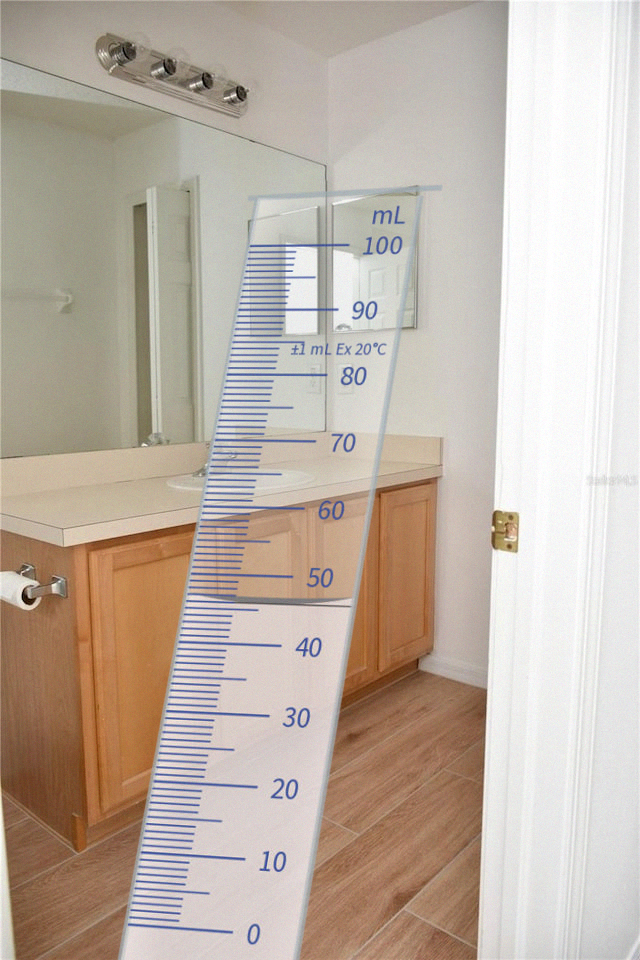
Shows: 46 mL
